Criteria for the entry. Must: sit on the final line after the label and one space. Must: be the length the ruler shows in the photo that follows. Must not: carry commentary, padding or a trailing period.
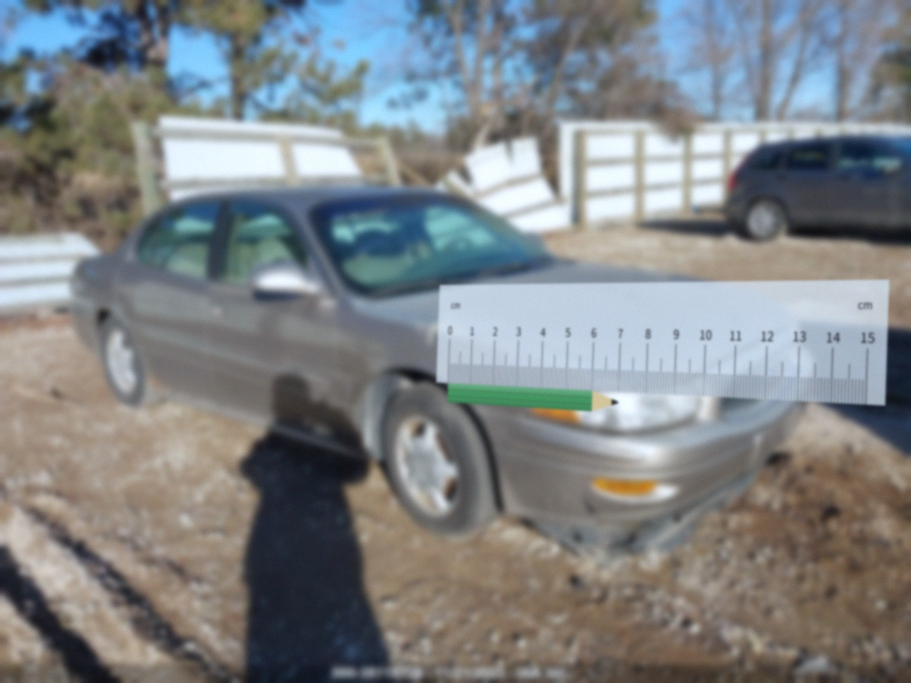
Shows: 7 cm
